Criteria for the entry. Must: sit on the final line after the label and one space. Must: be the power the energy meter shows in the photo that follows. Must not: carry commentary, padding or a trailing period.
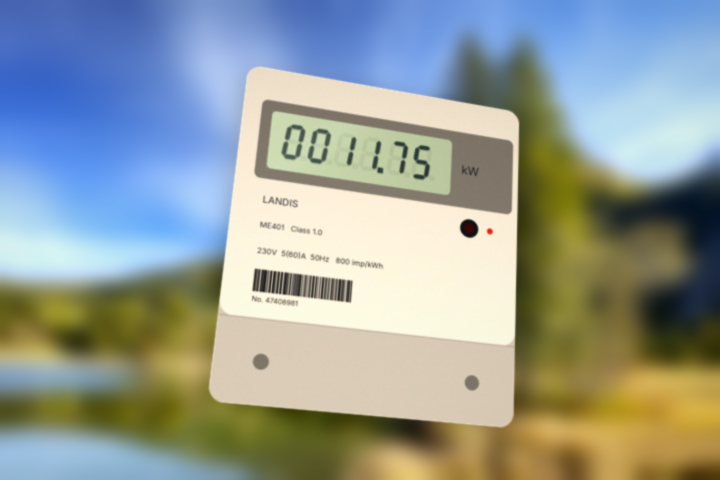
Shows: 11.75 kW
